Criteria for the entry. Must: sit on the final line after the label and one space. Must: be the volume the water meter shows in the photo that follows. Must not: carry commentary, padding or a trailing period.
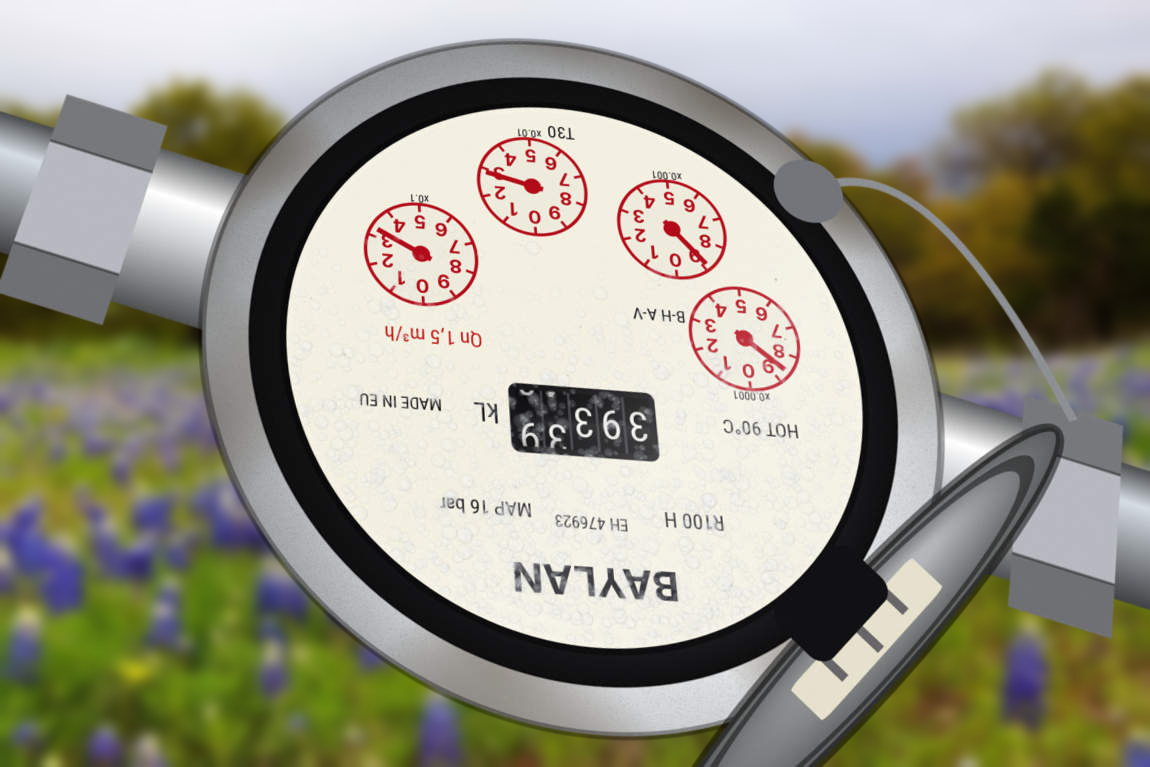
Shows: 39339.3288 kL
